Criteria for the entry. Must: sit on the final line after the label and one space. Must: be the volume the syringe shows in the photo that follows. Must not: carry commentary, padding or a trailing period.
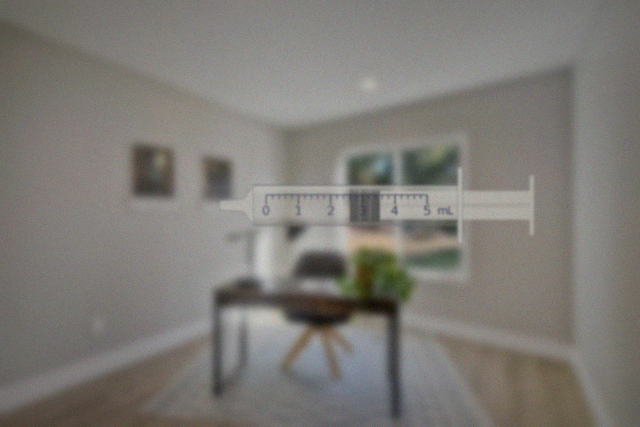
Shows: 2.6 mL
